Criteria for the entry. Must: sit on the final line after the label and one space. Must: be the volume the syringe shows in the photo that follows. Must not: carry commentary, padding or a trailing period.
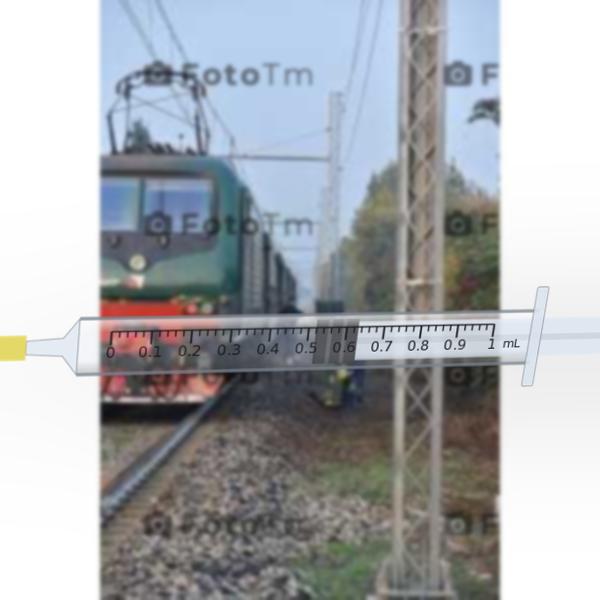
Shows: 0.52 mL
